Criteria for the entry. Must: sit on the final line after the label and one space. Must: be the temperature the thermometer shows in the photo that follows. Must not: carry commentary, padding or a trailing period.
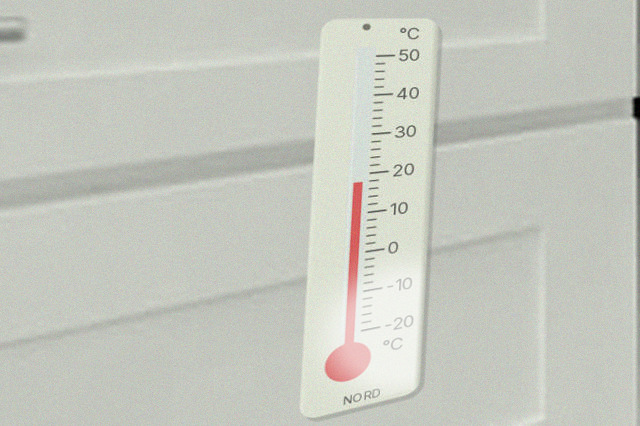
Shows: 18 °C
